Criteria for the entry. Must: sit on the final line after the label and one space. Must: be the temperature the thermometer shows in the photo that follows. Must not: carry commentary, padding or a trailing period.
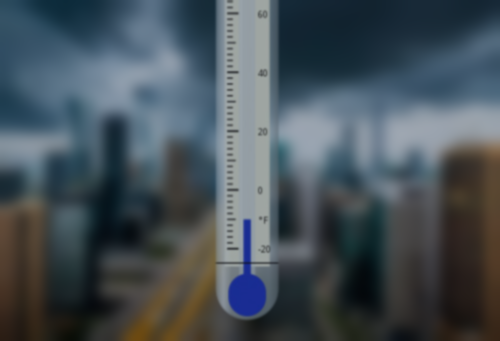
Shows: -10 °F
